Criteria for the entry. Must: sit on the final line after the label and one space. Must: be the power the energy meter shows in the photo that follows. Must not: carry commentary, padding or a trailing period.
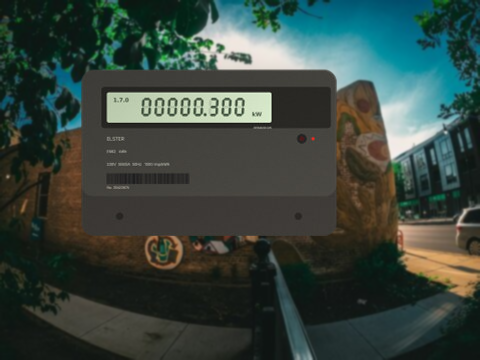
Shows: 0.300 kW
